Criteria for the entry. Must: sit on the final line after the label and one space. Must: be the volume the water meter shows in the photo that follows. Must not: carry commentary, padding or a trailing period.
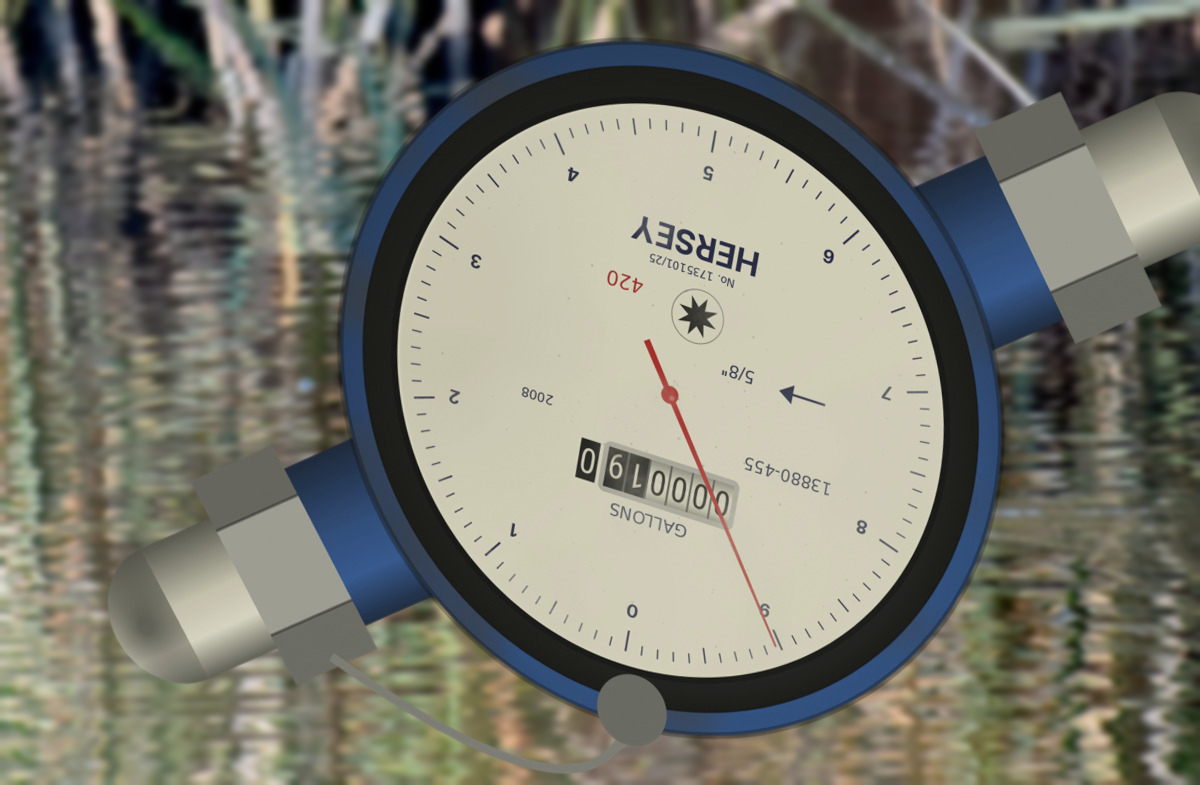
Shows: 189.0 gal
